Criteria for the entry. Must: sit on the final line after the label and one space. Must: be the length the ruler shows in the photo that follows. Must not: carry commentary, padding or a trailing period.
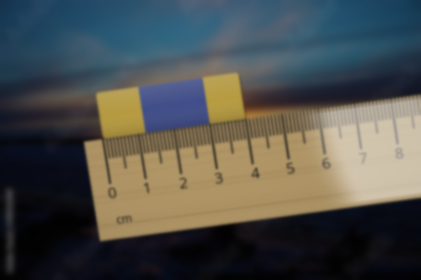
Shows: 4 cm
